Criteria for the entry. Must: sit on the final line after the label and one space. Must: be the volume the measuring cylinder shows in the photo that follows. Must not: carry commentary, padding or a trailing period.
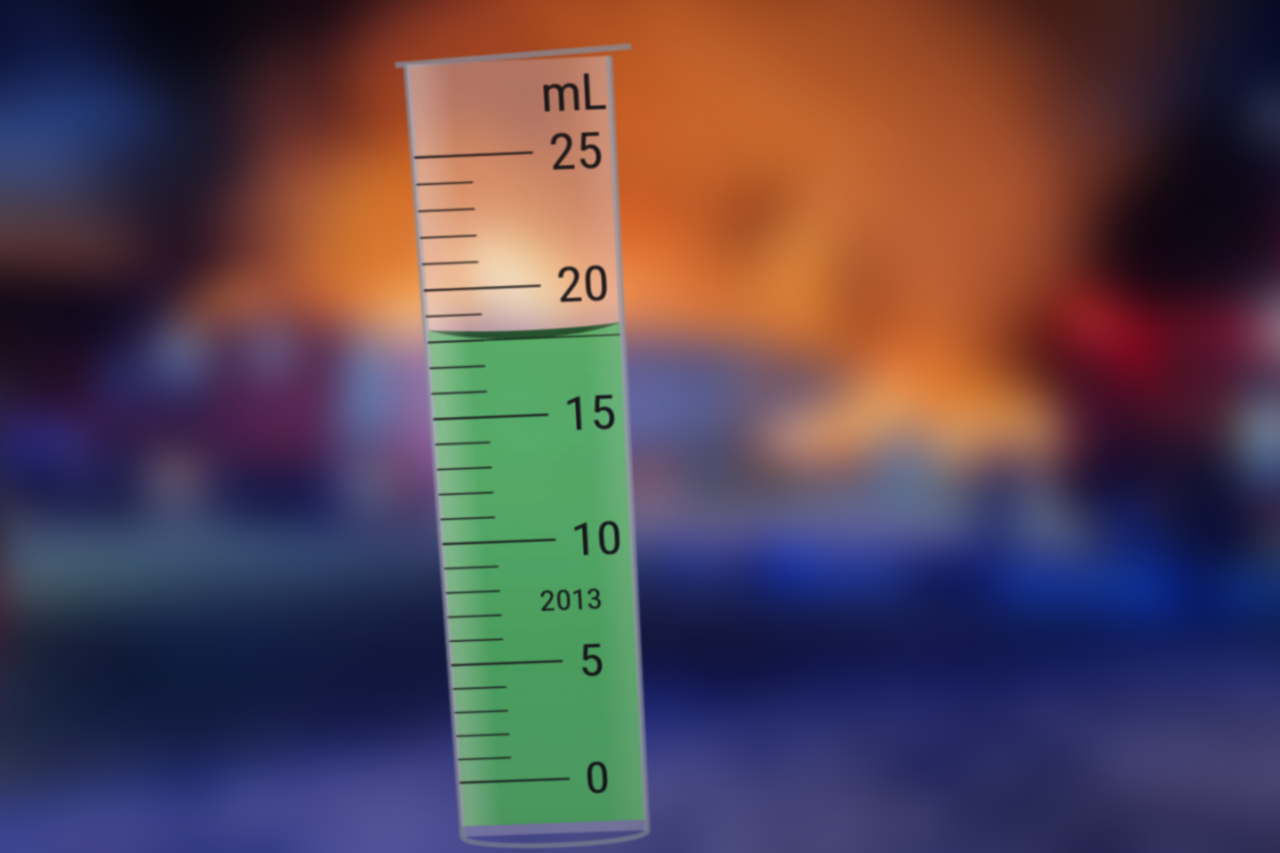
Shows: 18 mL
